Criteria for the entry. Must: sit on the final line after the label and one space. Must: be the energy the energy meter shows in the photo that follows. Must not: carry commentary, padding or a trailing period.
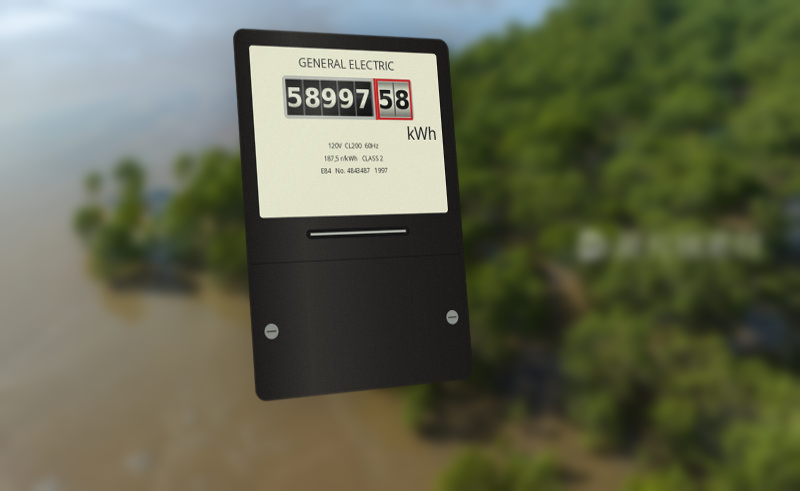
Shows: 58997.58 kWh
